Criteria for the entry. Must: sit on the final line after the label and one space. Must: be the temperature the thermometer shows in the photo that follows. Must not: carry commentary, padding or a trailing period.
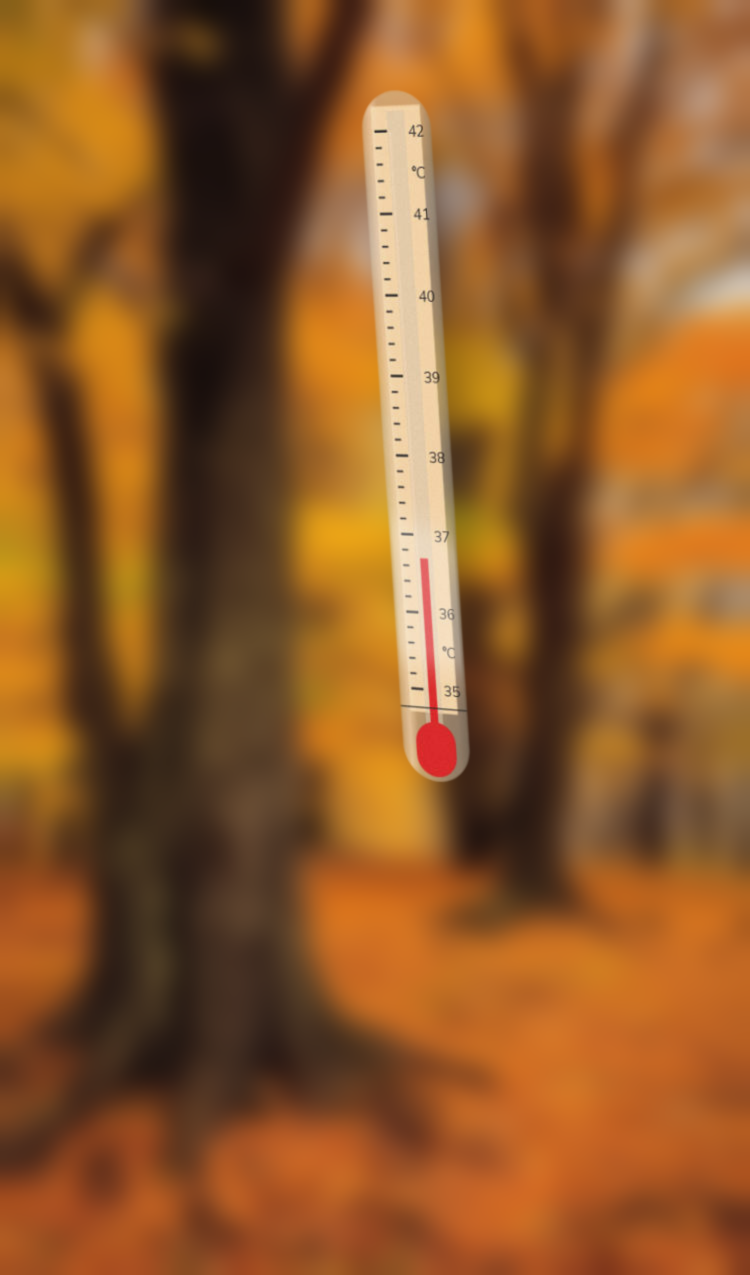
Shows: 36.7 °C
